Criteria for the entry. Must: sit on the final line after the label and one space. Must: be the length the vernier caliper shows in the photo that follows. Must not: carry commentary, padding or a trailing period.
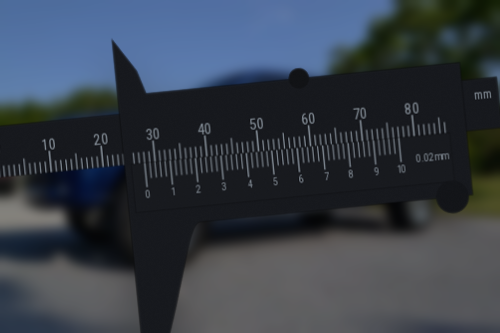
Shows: 28.0 mm
